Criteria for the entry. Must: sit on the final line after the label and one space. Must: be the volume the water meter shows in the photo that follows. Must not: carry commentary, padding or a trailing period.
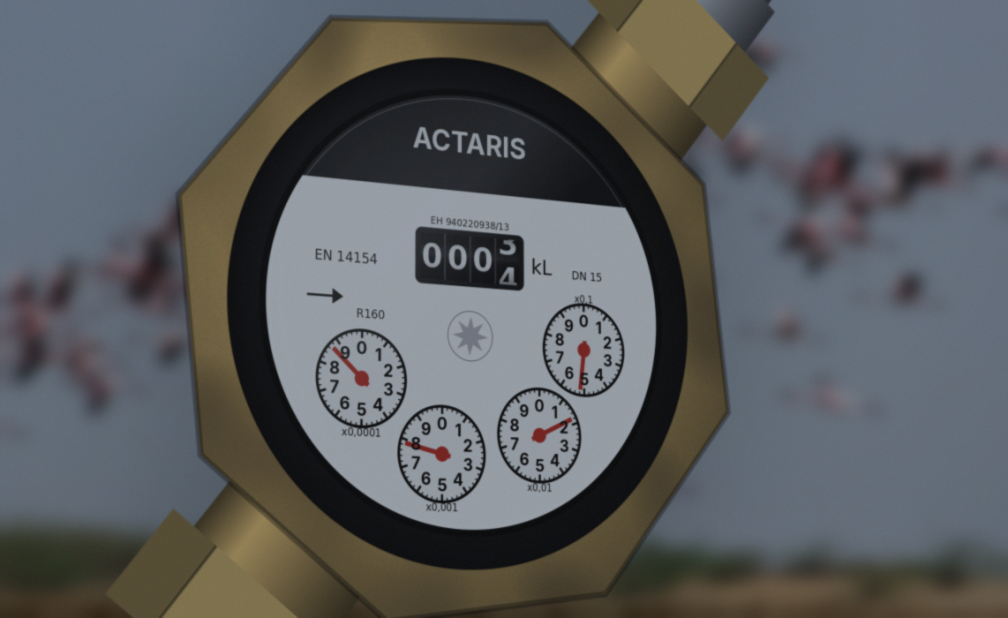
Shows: 3.5178 kL
